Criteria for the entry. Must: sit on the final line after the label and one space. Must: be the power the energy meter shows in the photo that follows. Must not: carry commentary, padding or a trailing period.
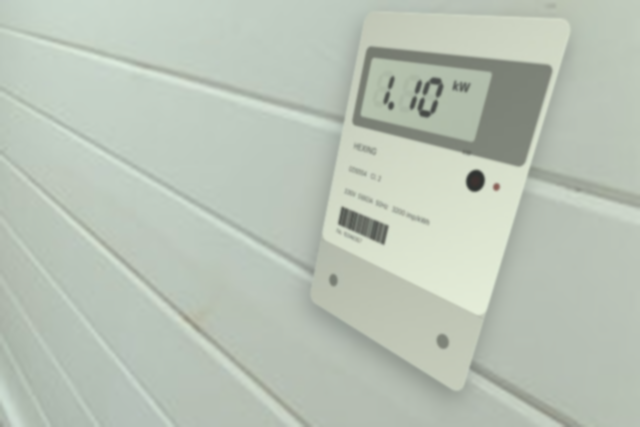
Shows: 1.10 kW
